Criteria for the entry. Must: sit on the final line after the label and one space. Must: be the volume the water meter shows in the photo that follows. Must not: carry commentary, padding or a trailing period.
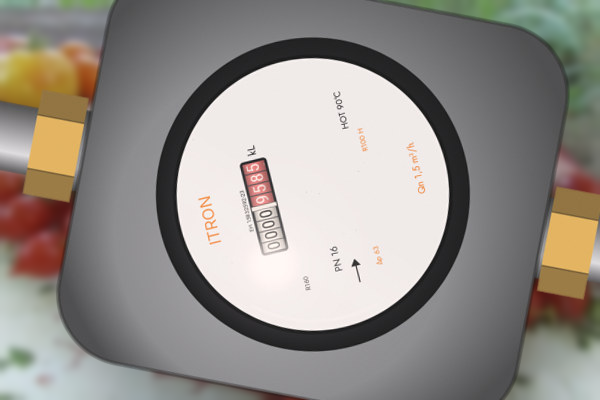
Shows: 0.9585 kL
